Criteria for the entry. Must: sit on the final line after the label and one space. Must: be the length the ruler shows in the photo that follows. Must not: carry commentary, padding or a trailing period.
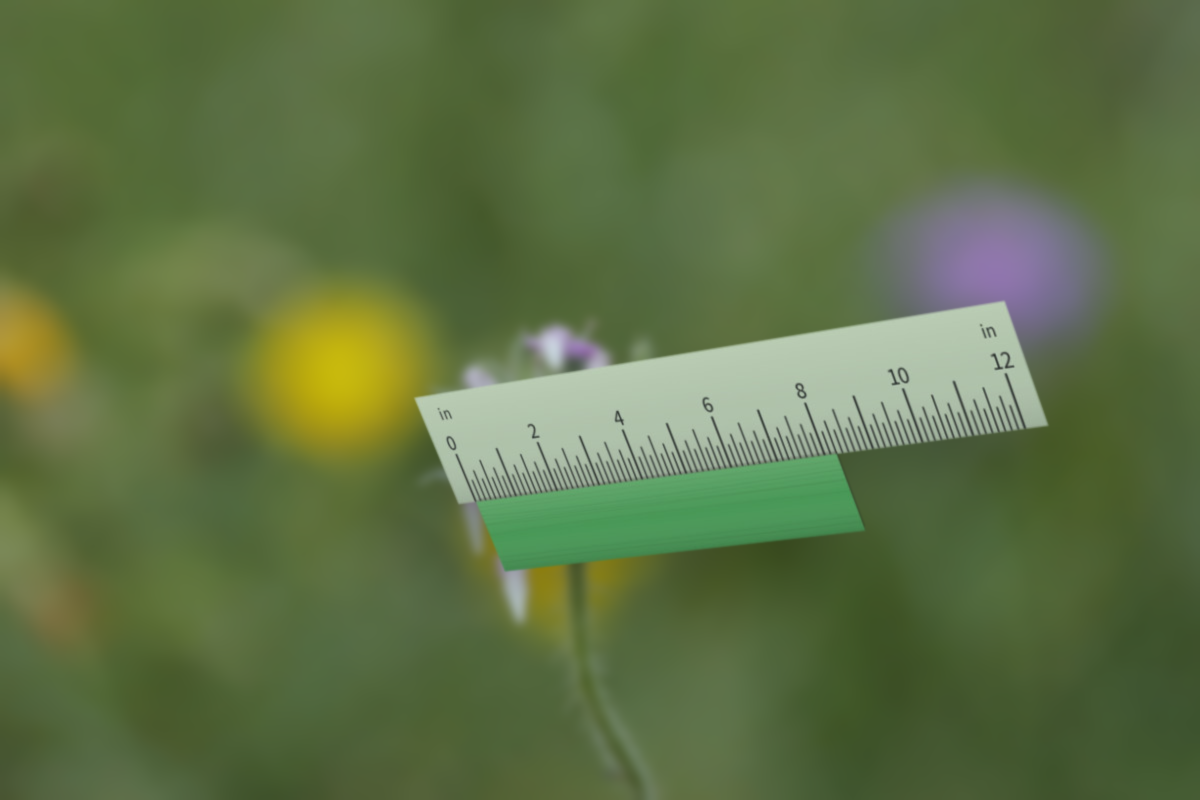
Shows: 8.25 in
